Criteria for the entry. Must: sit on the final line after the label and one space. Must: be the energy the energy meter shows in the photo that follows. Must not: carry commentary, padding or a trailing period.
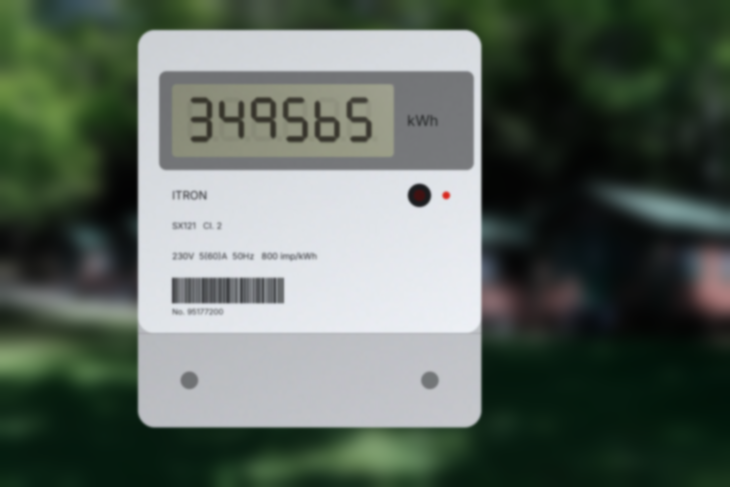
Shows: 349565 kWh
